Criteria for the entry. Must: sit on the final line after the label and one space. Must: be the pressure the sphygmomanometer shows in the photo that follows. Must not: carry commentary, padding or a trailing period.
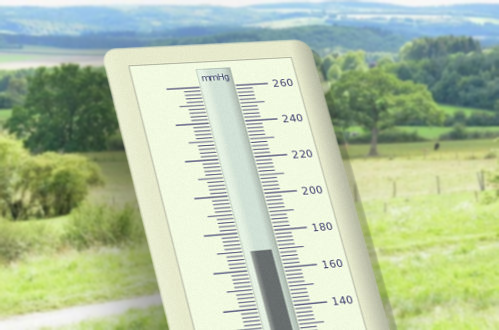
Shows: 170 mmHg
